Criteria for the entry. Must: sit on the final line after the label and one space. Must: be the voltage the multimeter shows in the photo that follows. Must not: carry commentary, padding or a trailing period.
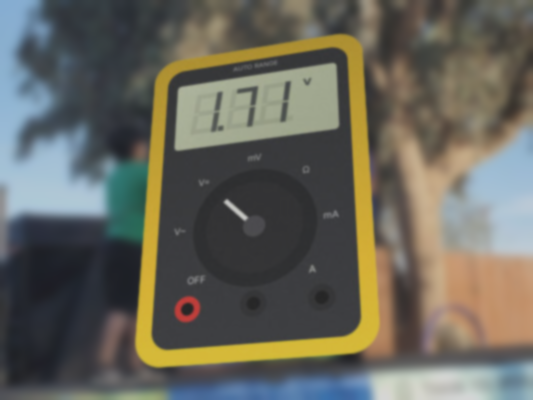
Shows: 1.71 V
